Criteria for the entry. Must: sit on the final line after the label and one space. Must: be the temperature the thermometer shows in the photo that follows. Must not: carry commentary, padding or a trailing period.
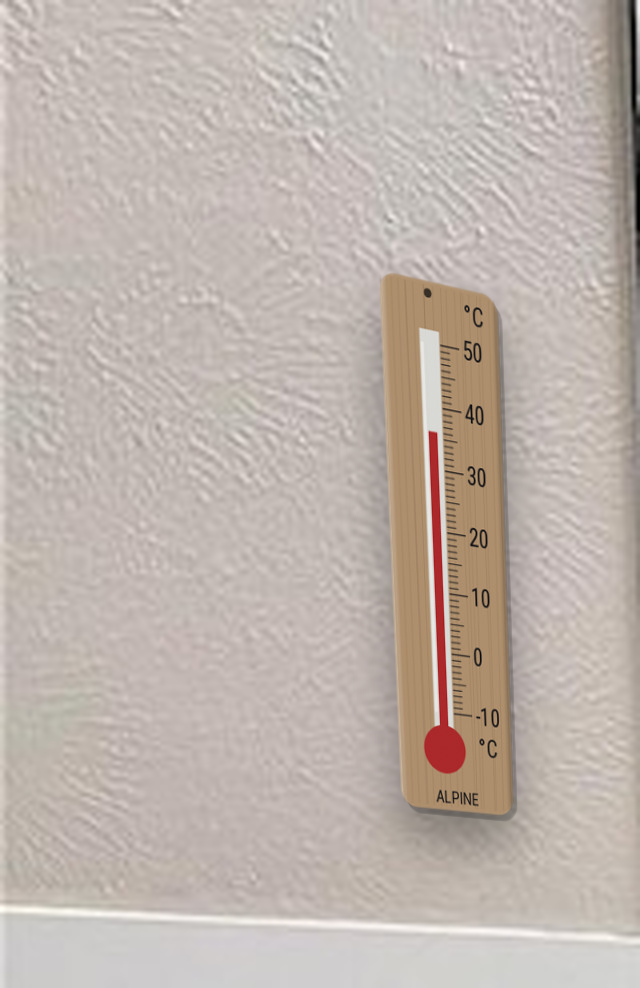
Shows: 36 °C
